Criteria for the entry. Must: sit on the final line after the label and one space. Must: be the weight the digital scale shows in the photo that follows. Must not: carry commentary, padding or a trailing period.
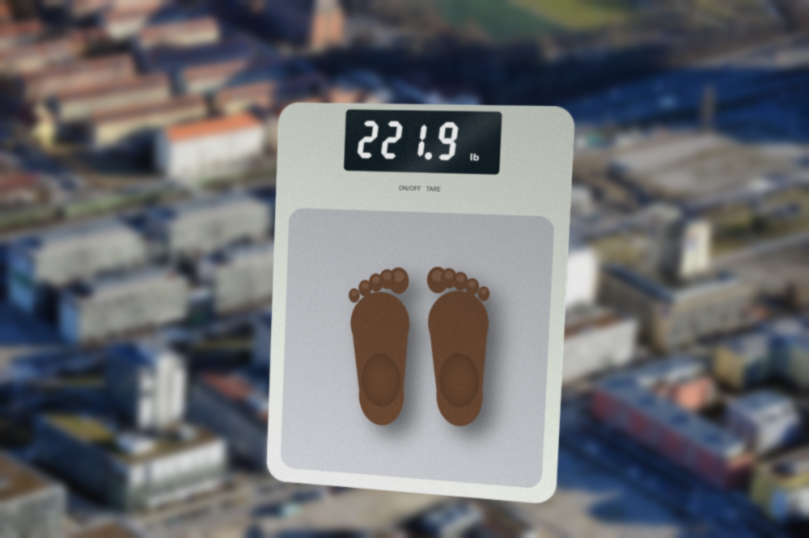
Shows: 221.9 lb
